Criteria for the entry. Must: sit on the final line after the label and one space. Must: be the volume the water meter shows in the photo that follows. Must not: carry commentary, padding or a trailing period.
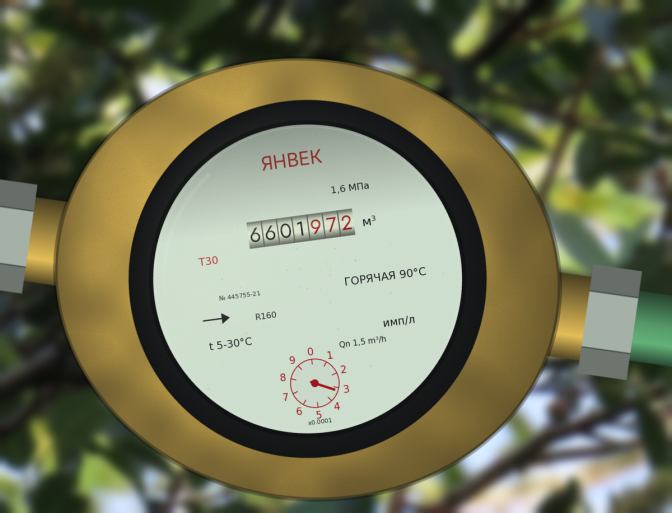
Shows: 6601.9723 m³
